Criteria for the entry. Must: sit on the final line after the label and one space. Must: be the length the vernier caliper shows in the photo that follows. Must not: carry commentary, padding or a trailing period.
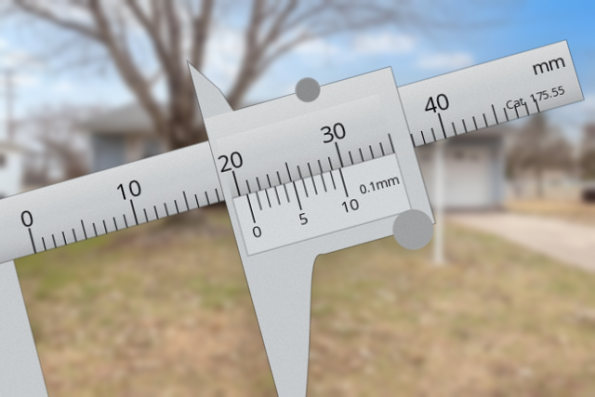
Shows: 20.7 mm
